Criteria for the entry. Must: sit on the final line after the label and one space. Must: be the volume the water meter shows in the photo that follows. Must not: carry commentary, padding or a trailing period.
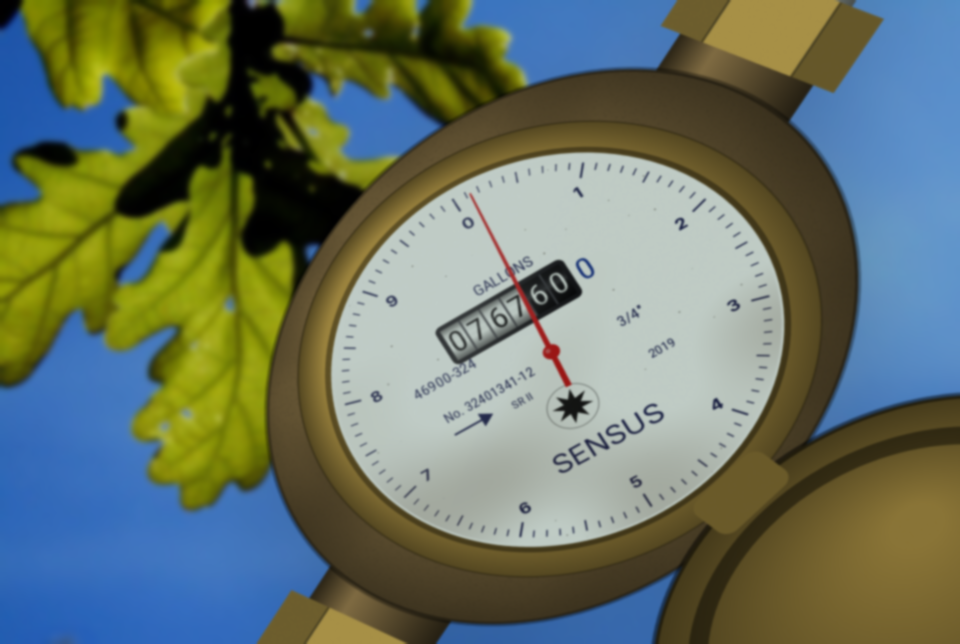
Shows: 767600.1 gal
